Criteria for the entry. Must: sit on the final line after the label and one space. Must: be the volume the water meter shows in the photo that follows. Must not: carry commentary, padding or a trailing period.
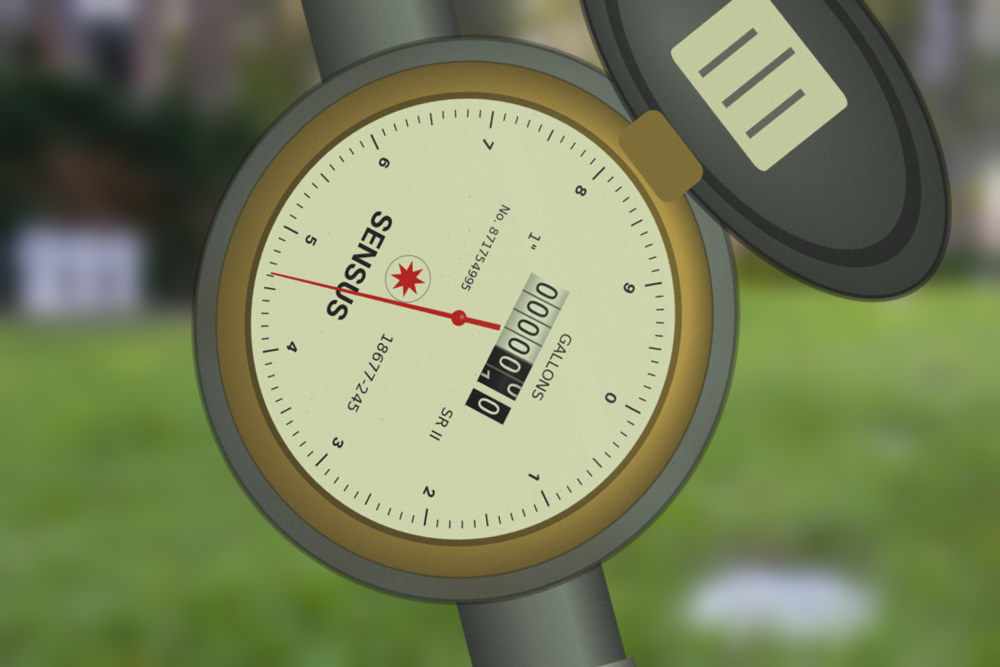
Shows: 4.6 gal
